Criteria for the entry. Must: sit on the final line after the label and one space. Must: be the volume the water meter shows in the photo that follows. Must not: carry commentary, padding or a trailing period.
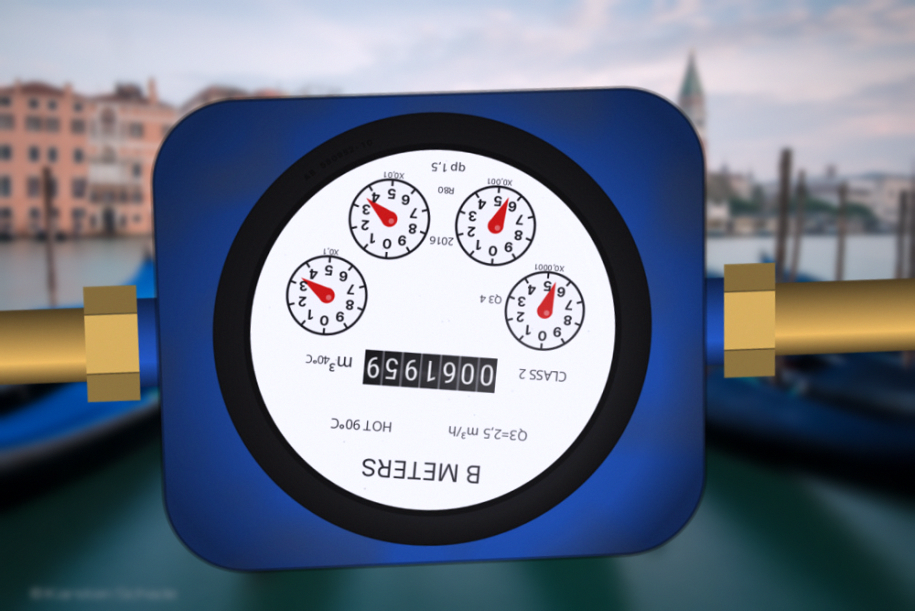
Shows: 61959.3355 m³
